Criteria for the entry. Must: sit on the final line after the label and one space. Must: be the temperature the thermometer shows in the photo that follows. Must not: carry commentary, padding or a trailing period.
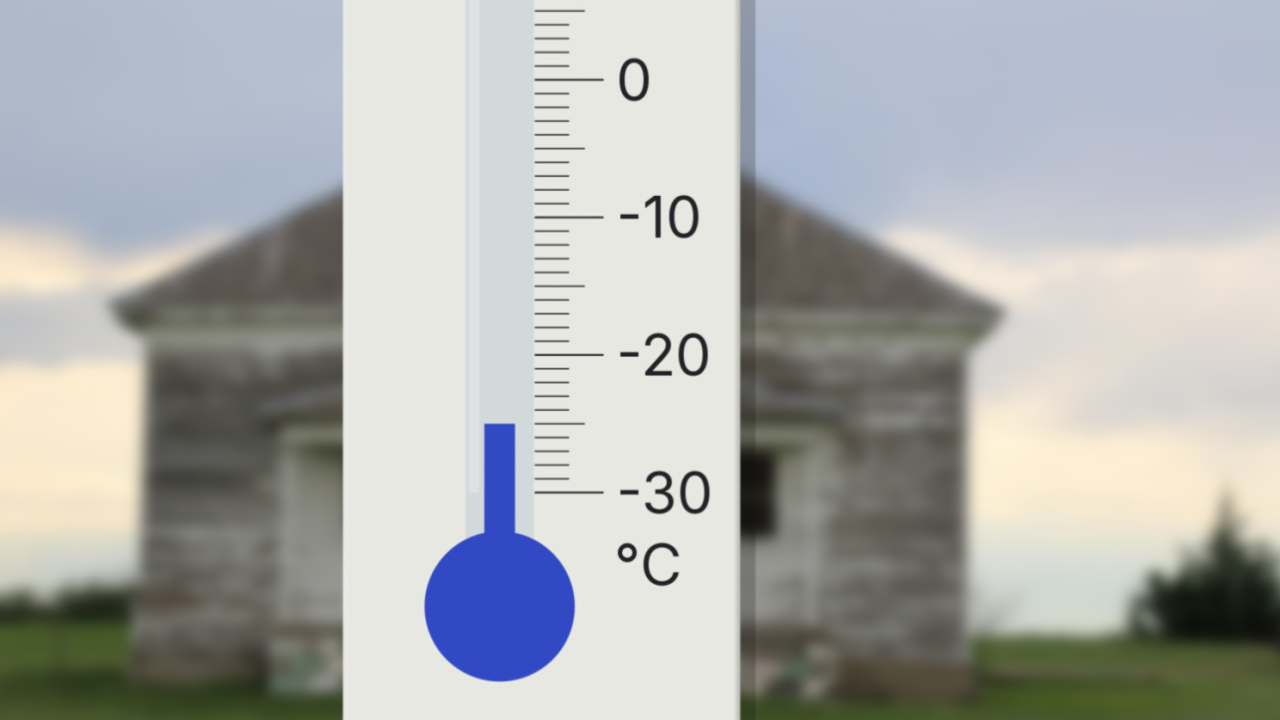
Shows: -25 °C
